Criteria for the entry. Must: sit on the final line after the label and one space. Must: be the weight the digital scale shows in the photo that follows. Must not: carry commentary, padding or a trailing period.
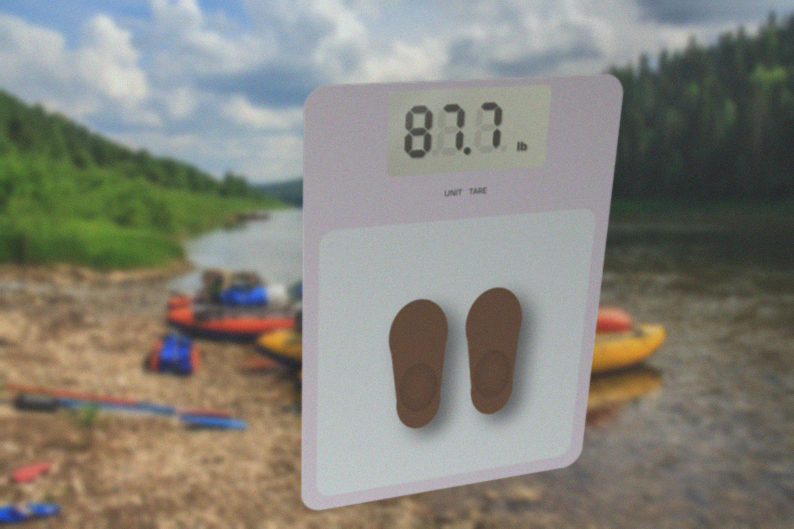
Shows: 87.7 lb
